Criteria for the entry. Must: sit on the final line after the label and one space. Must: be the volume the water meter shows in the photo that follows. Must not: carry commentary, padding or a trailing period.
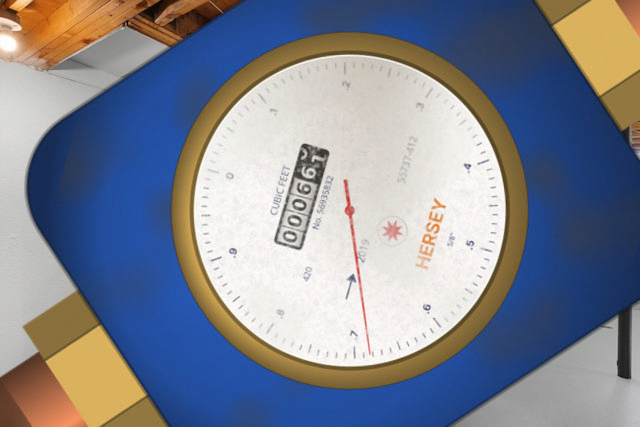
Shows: 660.68 ft³
